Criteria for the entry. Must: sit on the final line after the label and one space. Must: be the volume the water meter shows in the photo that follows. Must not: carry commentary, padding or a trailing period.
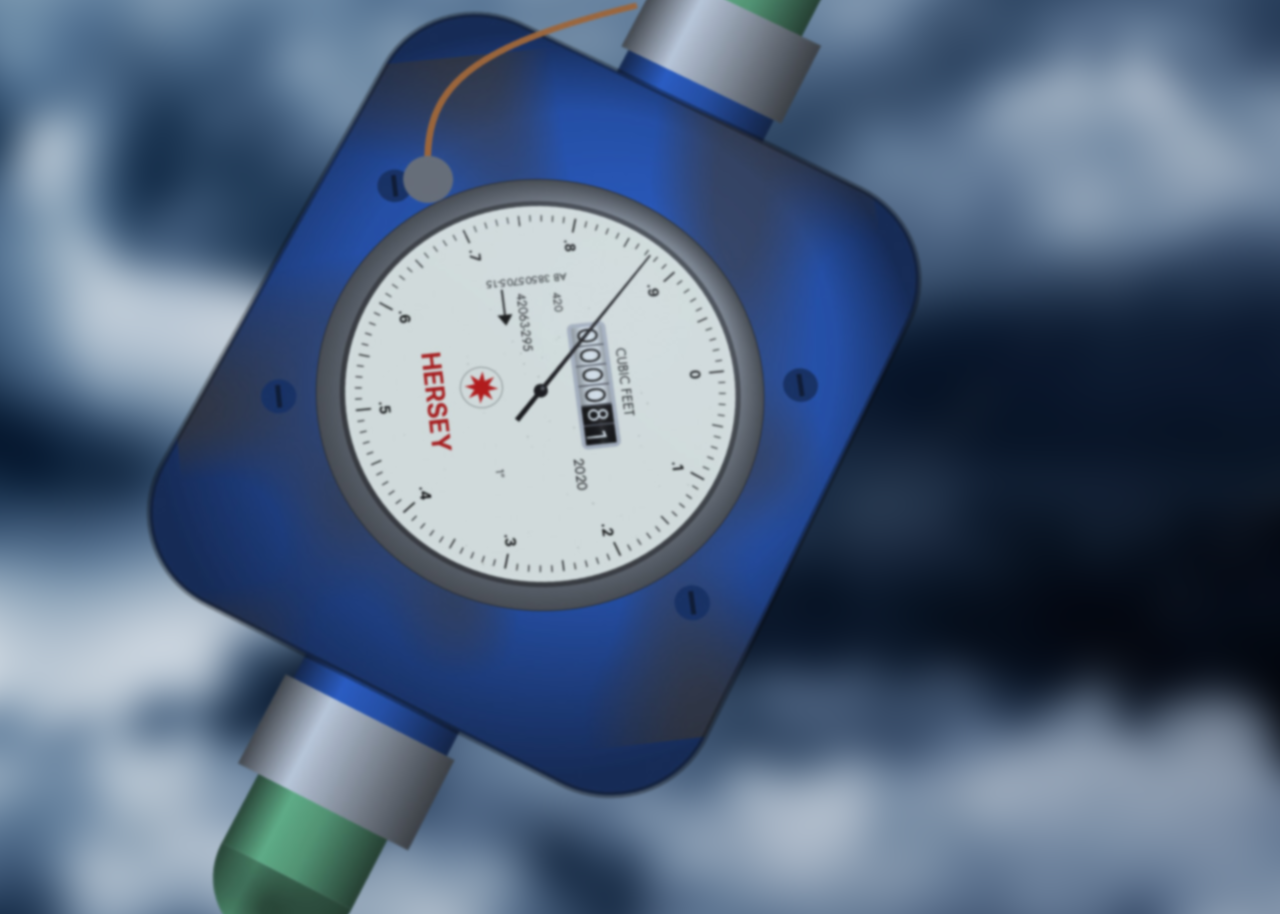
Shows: 80.87 ft³
